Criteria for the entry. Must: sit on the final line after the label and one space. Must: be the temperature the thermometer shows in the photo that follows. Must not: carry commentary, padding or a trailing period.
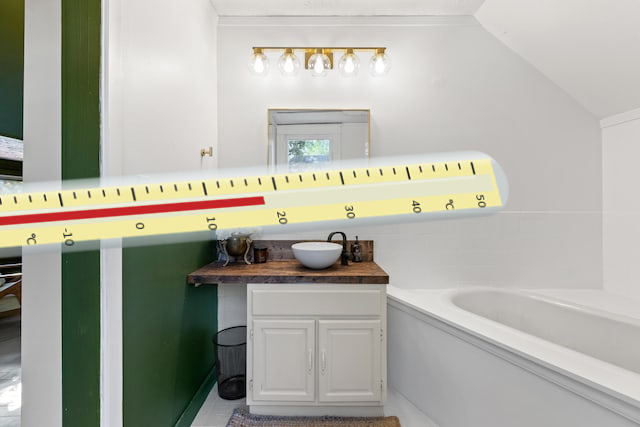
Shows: 18 °C
